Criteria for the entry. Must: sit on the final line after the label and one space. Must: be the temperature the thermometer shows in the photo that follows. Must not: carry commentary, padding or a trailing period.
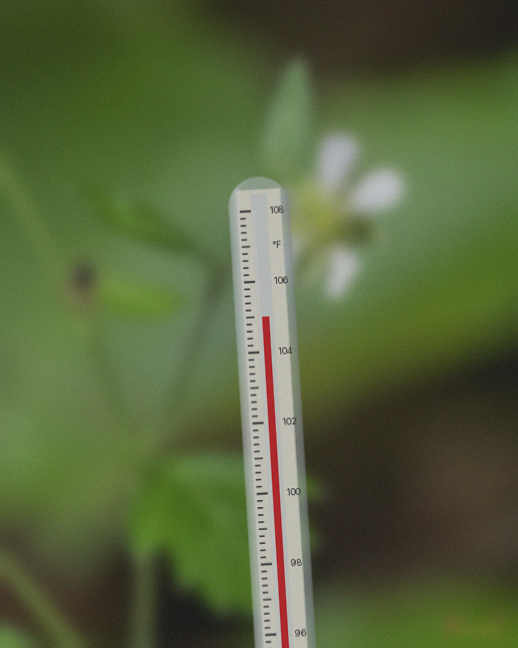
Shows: 105 °F
